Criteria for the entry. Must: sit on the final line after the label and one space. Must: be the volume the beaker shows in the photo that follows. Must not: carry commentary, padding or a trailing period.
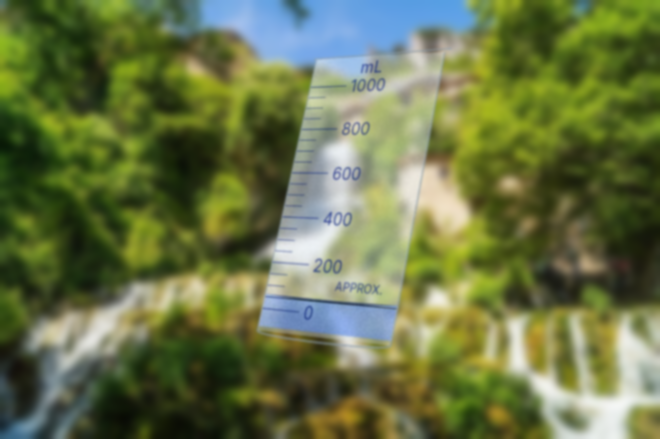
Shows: 50 mL
